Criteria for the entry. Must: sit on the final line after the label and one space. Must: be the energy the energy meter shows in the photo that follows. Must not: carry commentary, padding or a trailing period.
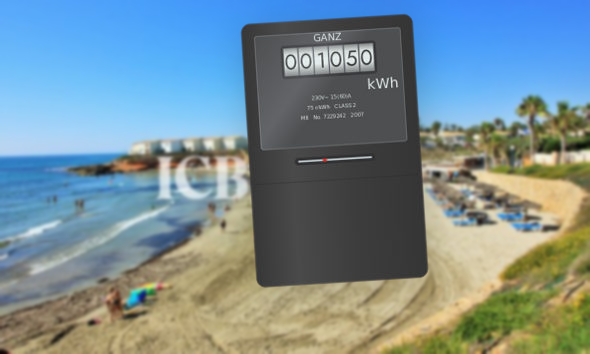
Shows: 1050 kWh
